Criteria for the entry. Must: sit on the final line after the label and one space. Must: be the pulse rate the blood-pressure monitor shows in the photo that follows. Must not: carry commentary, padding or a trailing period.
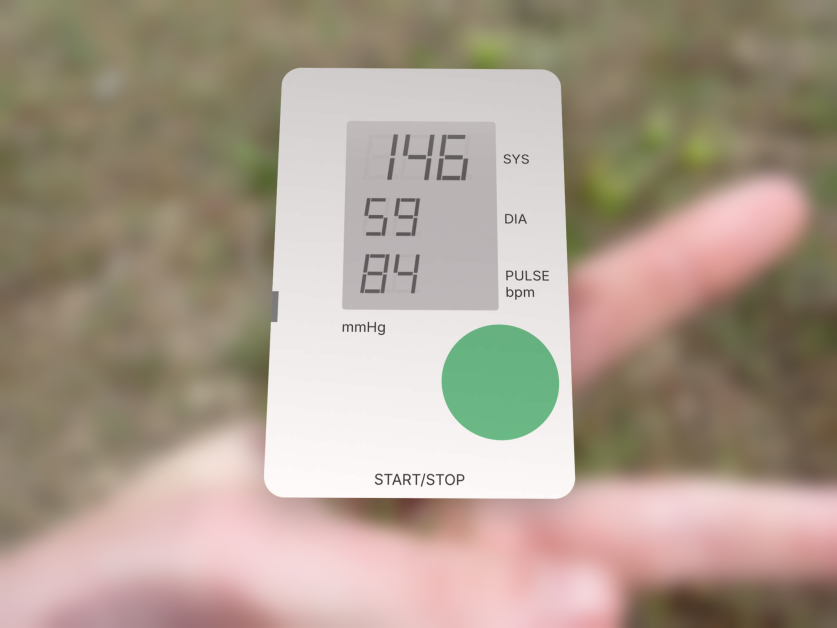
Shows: 84 bpm
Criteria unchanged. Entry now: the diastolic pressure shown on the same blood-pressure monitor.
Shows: 59 mmHg
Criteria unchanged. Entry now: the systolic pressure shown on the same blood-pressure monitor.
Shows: 146 mmHg
